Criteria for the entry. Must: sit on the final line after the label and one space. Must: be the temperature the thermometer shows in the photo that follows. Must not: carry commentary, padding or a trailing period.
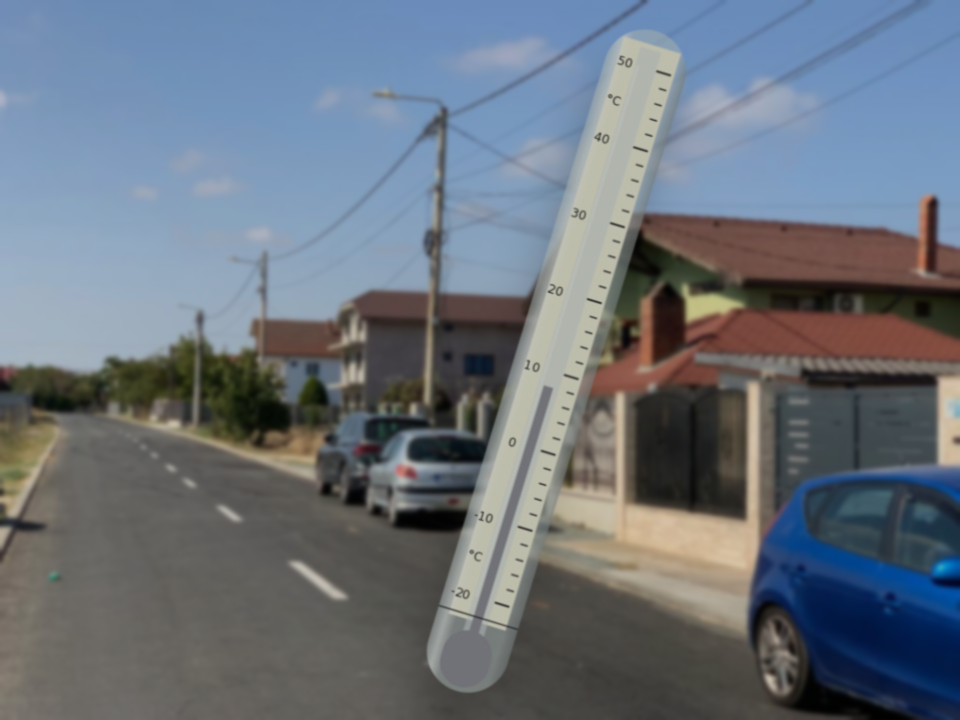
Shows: 8 °C
